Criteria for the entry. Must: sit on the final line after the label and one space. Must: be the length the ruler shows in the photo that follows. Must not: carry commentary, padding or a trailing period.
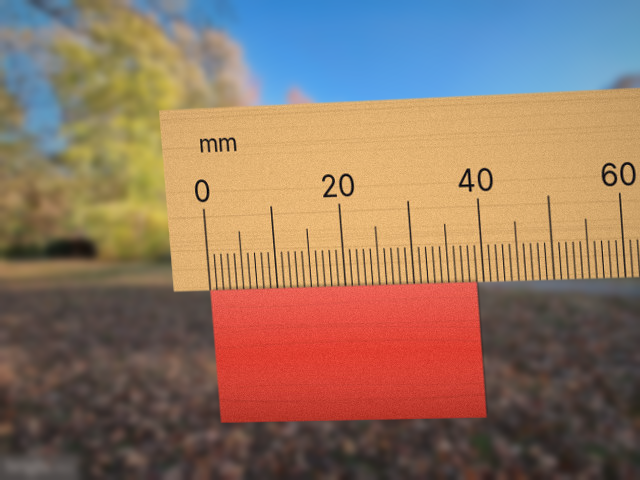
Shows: 39 mm
